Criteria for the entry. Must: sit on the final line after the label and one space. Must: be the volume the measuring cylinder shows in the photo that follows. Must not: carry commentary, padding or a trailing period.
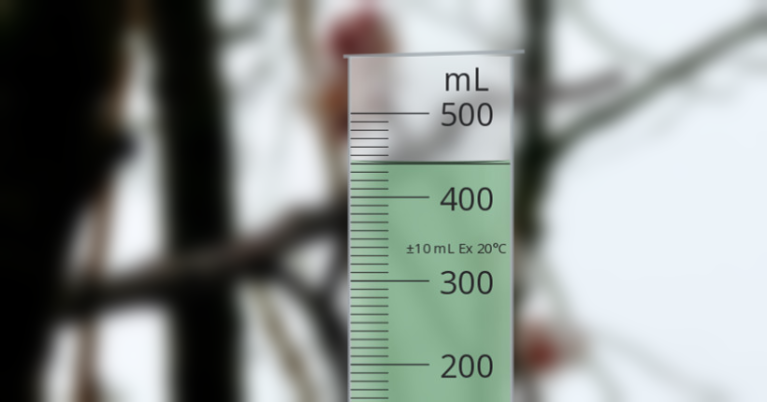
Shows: 440 mL
